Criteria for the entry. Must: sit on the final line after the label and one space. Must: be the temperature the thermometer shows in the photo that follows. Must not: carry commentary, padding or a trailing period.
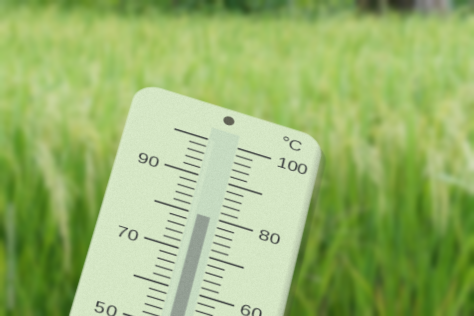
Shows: 80 °C
